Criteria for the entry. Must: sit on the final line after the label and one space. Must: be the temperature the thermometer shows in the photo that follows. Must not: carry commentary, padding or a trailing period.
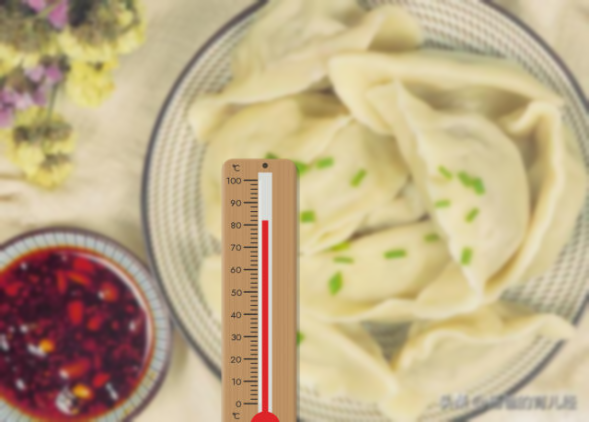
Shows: 82 °C
